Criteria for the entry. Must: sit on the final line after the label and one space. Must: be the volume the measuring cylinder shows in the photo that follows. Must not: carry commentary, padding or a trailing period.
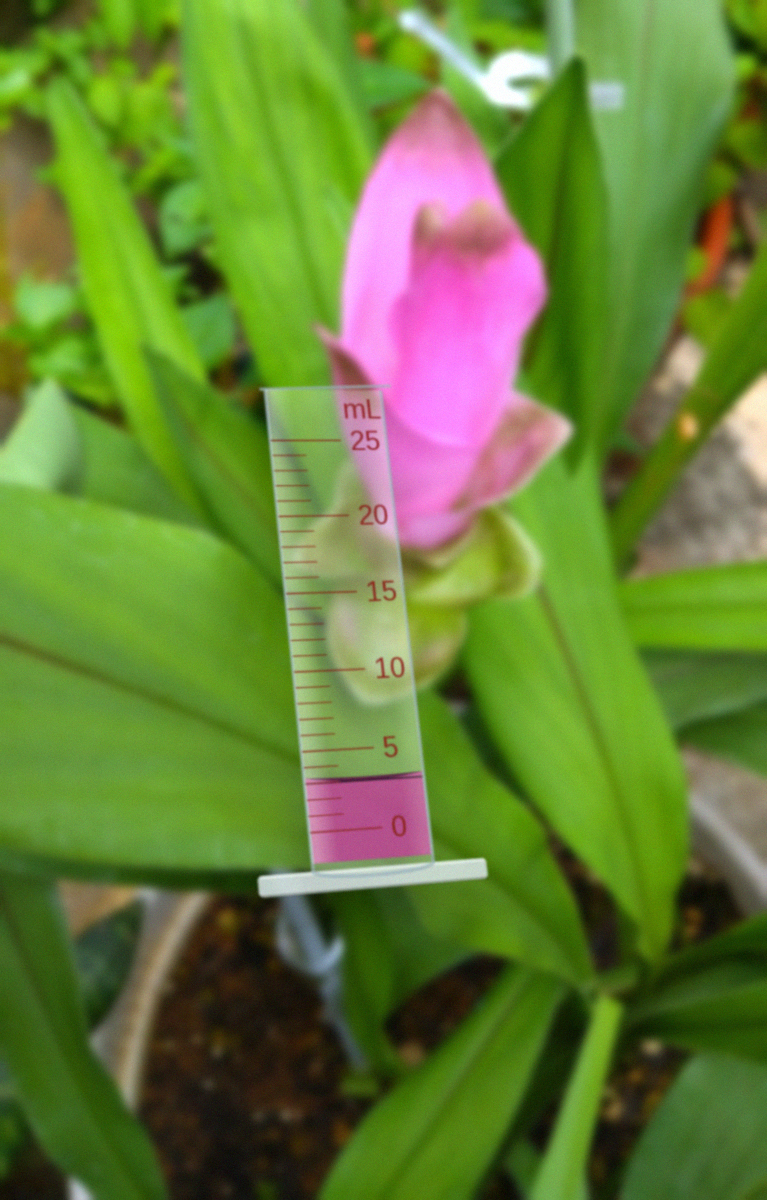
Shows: 3 mL
